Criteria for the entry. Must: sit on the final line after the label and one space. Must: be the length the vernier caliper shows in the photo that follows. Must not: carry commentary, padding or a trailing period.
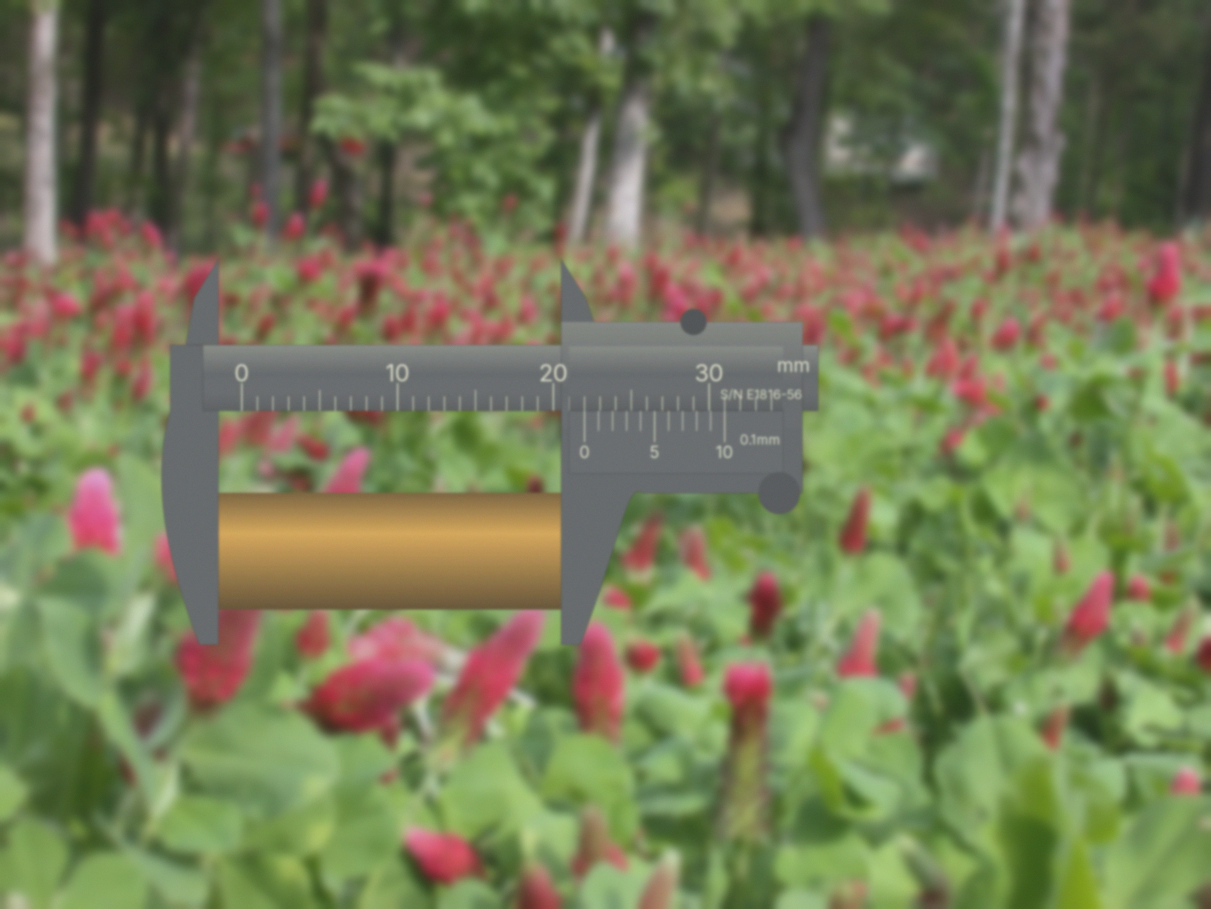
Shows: 22.0 mm
